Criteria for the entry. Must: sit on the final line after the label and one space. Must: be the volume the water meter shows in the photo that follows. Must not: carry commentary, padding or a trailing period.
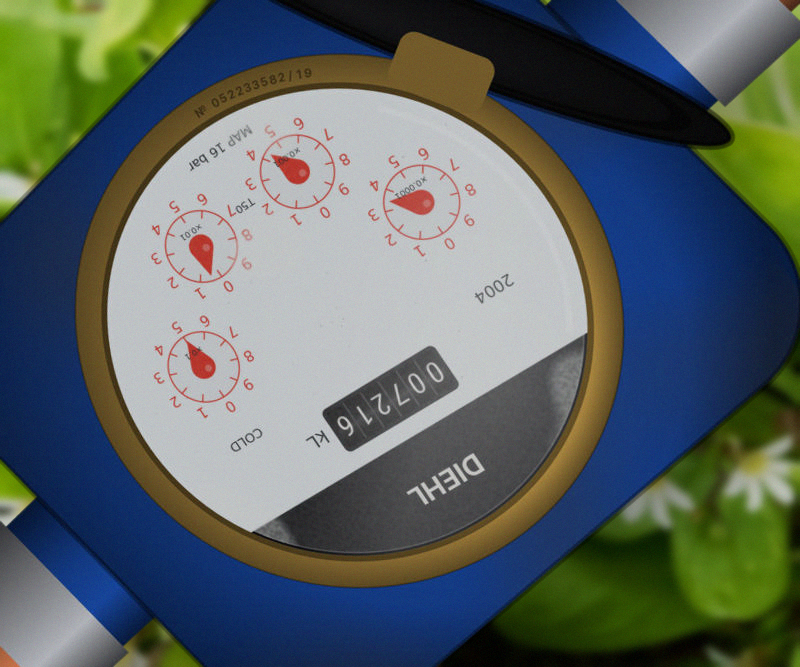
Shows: 7216.5043 kL
